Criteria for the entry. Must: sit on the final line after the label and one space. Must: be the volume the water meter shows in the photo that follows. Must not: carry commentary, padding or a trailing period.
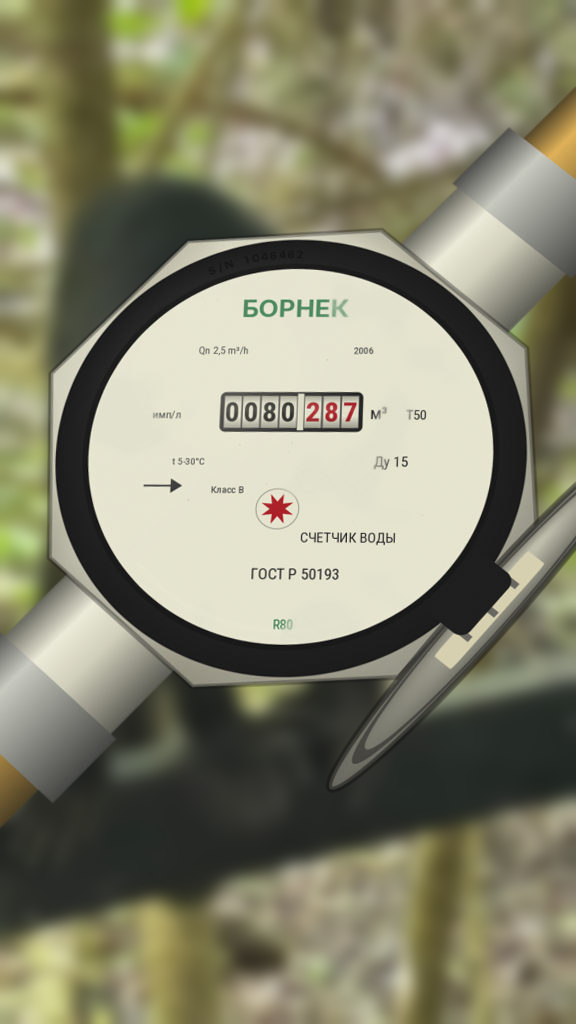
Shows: 80.287 m³
